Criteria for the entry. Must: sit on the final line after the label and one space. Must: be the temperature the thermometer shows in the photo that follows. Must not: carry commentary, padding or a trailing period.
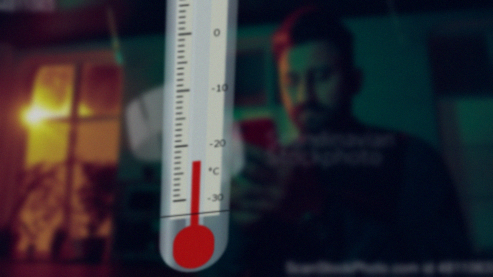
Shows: -23 °C
